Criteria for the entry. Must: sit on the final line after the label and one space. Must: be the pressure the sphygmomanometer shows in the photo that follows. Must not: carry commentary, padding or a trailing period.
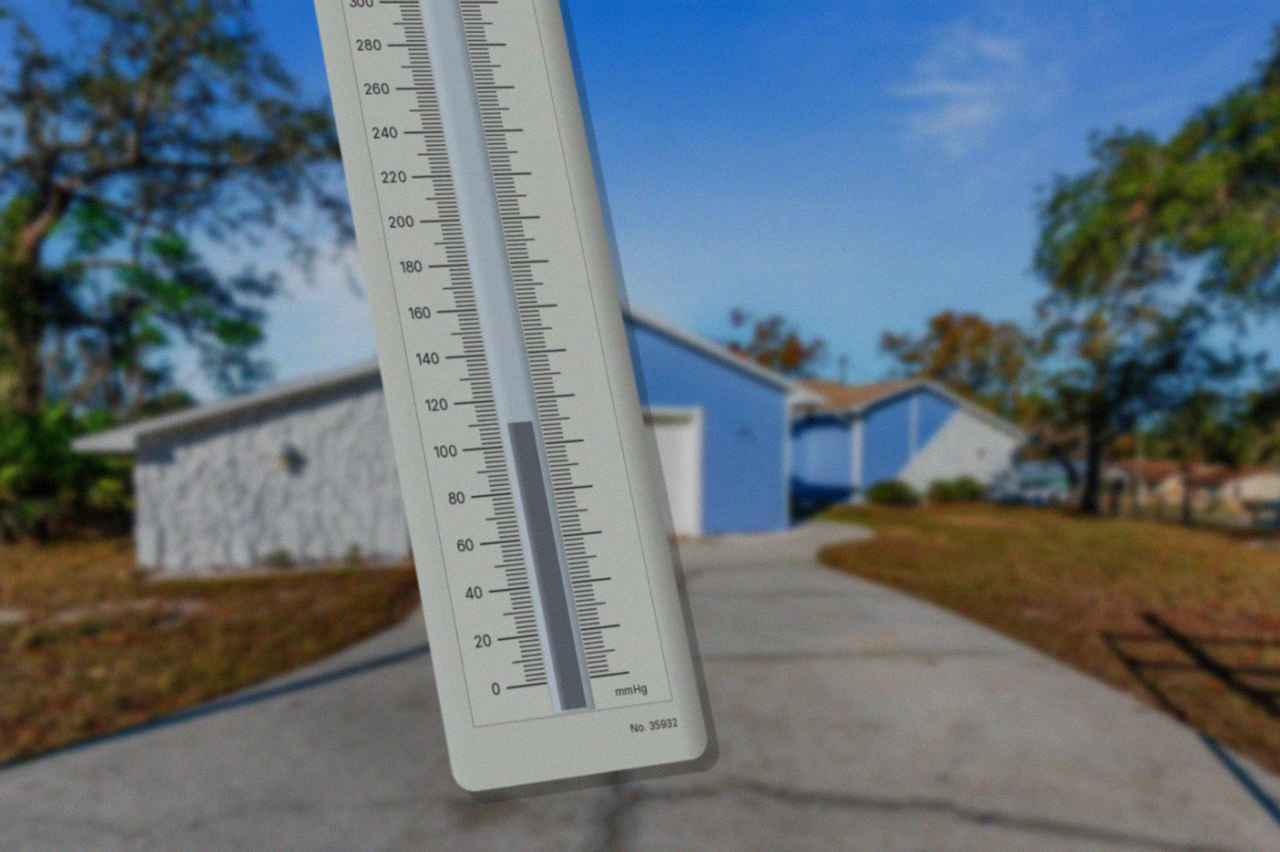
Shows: 110 mmHg
